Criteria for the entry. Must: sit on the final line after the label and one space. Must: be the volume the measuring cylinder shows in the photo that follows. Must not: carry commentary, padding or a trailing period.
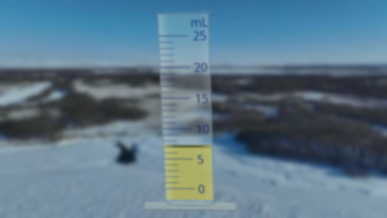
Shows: 7 mL
